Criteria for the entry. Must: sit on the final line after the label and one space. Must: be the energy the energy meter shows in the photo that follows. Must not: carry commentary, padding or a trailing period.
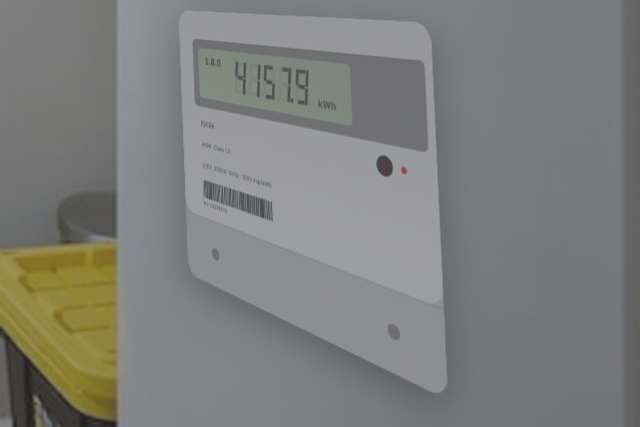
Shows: 4157.9 kWh
